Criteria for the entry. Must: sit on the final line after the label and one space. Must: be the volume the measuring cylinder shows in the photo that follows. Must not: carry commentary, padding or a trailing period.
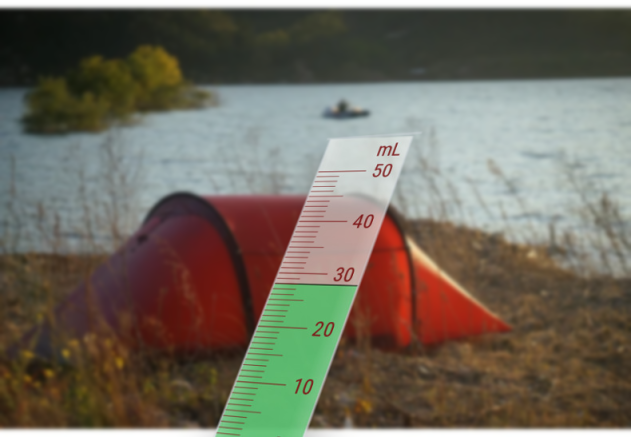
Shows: 28 mL
